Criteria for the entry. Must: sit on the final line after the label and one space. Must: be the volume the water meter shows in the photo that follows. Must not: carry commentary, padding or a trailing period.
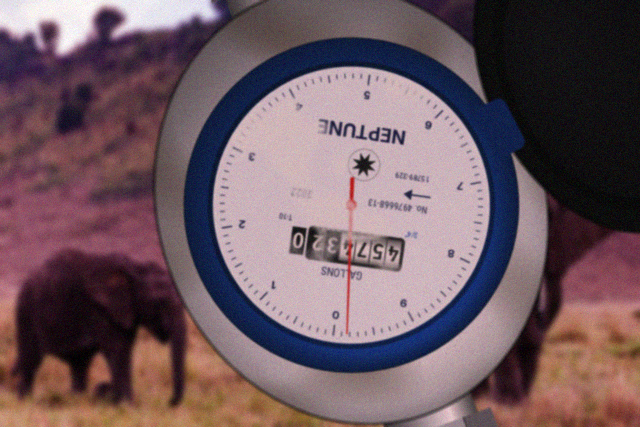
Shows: 4574319.8 gal
